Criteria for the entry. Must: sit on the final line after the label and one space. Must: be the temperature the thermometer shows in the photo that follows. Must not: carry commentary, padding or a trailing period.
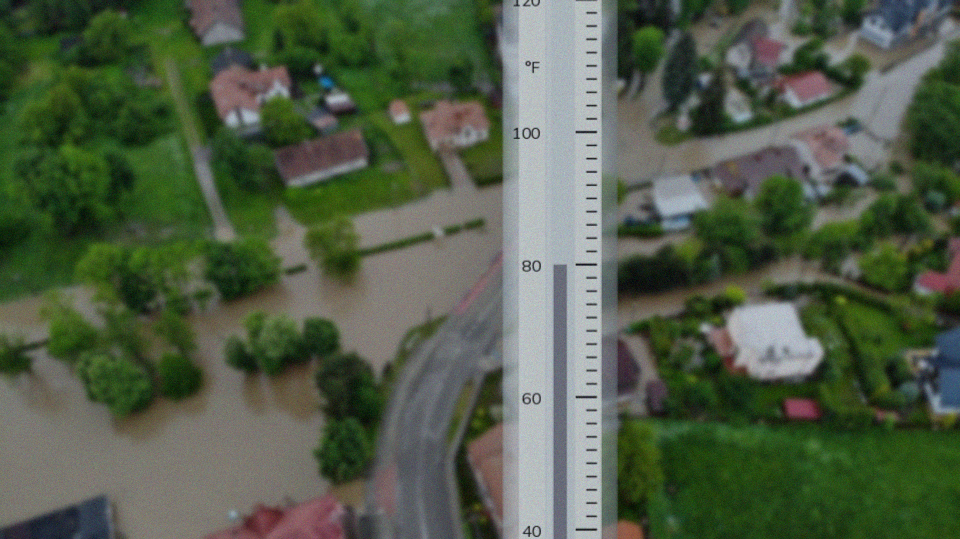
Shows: 80 °F
